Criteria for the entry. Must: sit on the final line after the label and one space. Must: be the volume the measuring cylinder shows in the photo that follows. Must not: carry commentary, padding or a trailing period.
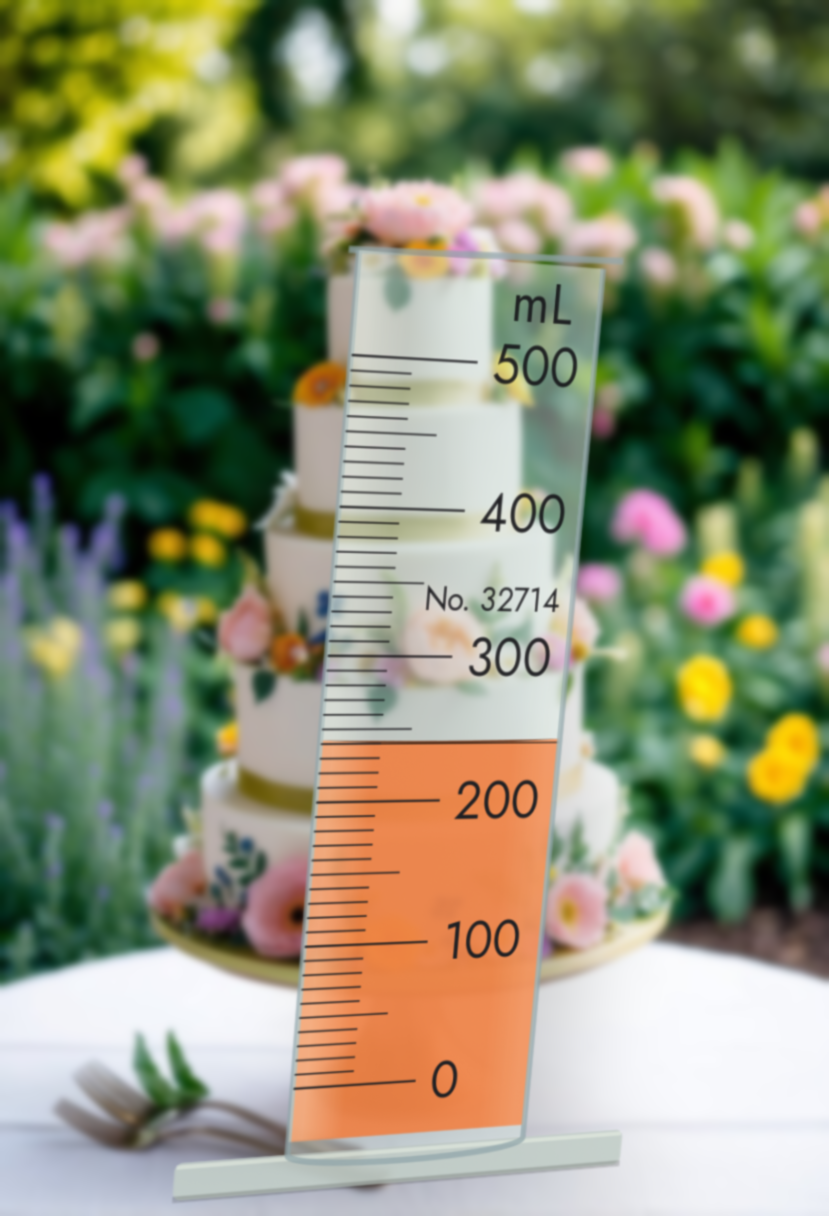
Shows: 240 mL
